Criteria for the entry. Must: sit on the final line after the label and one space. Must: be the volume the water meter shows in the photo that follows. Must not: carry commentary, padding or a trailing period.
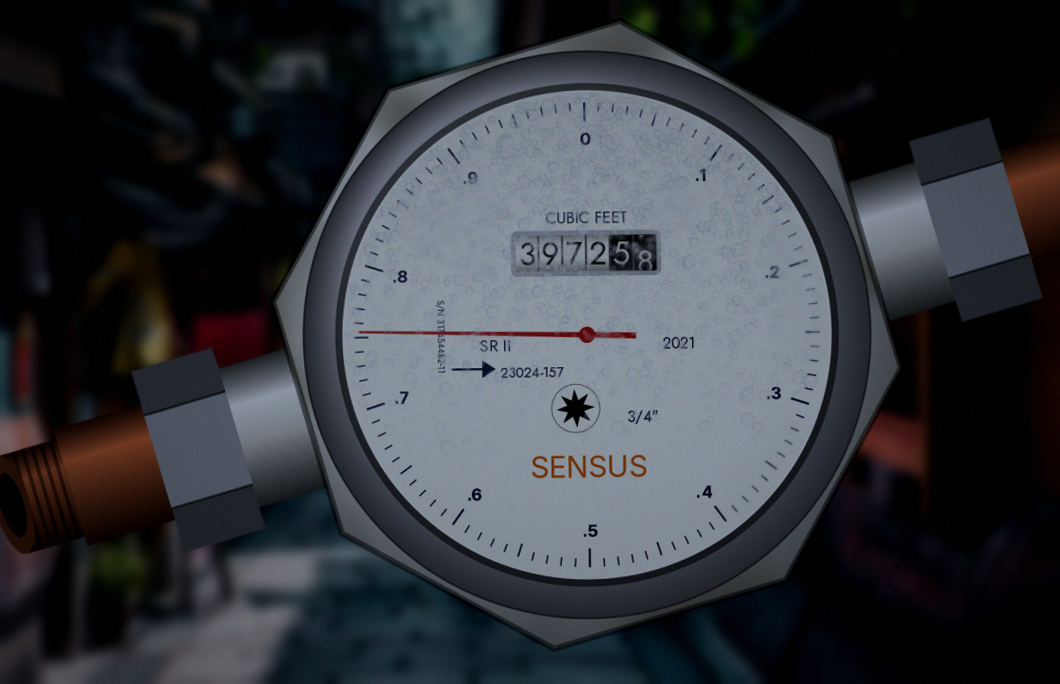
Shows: 397257.75 ft³
